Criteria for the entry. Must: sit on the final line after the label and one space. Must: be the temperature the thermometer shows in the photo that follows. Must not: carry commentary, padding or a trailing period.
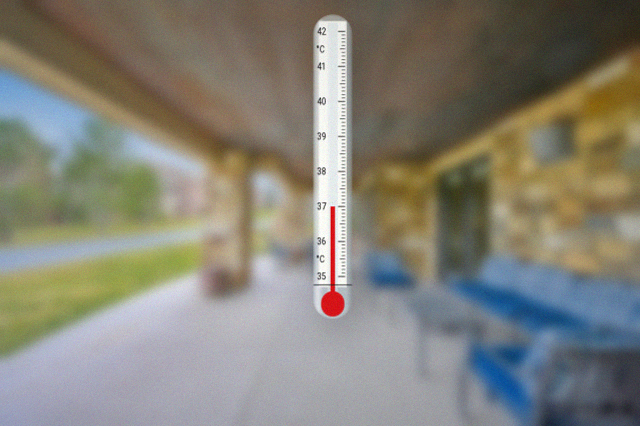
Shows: 37 °C
